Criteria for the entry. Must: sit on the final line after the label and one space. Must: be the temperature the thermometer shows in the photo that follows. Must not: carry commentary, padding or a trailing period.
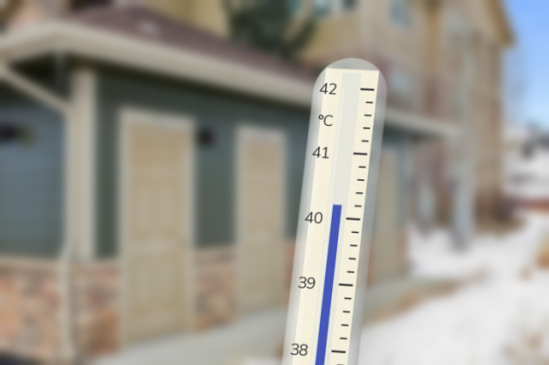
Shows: 40.2 °C
